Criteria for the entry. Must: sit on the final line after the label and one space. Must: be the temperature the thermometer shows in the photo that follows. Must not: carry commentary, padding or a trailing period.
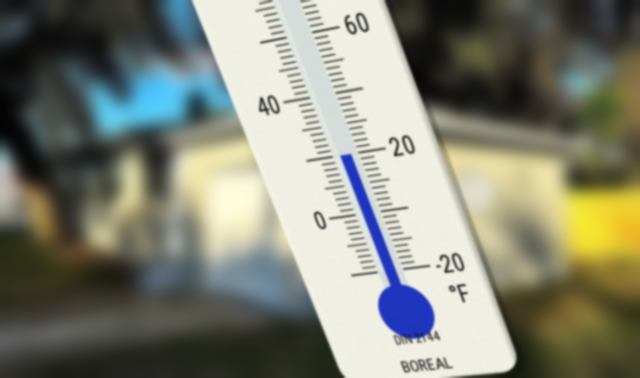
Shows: 20 °F
